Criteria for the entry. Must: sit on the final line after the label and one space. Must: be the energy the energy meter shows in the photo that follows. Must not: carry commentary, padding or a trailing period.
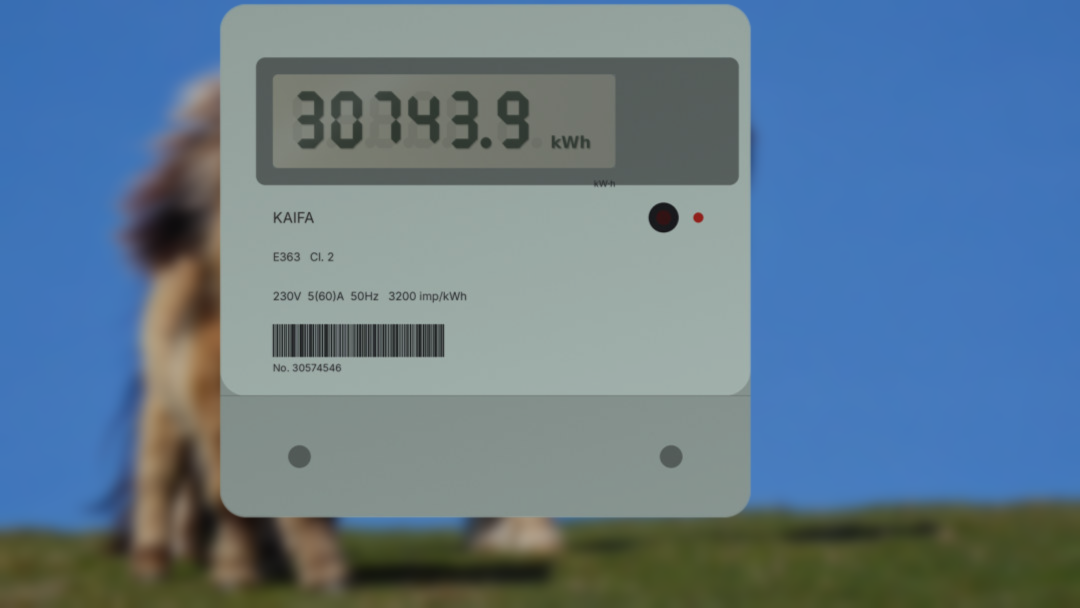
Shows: 30743.9 kWh
